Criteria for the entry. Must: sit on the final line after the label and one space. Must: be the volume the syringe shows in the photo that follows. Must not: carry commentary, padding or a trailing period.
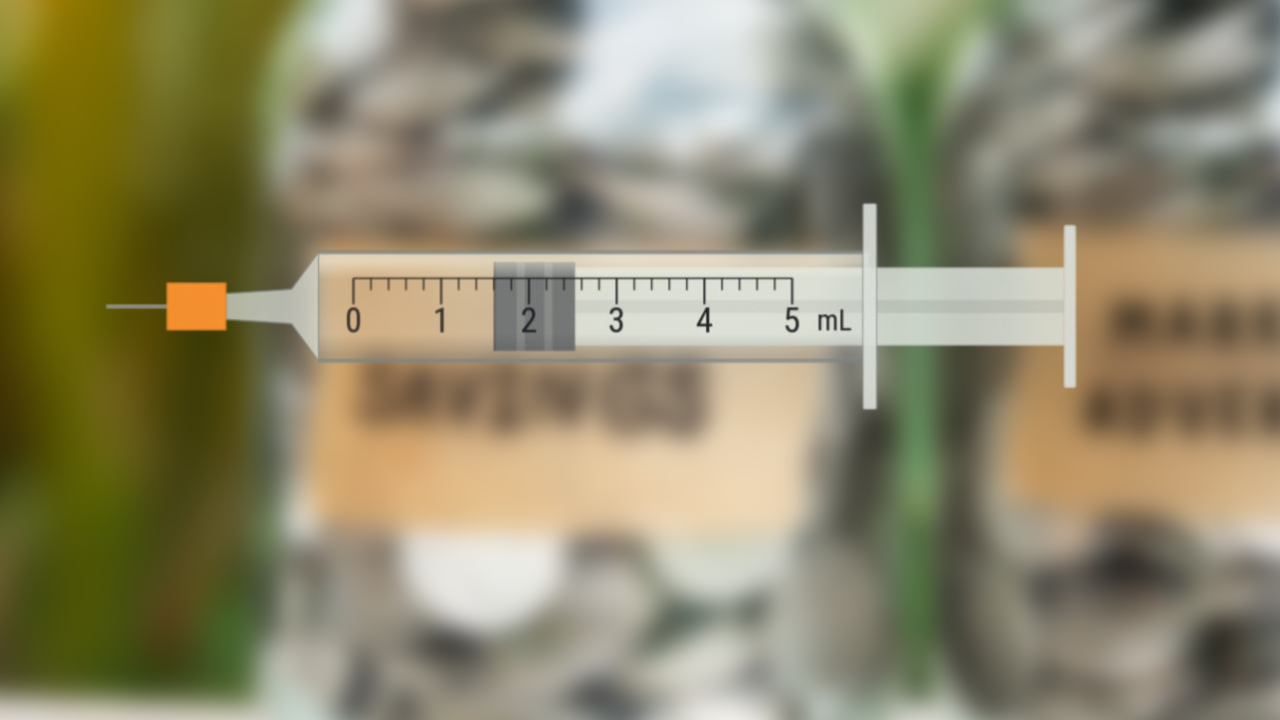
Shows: 1.6 mL
